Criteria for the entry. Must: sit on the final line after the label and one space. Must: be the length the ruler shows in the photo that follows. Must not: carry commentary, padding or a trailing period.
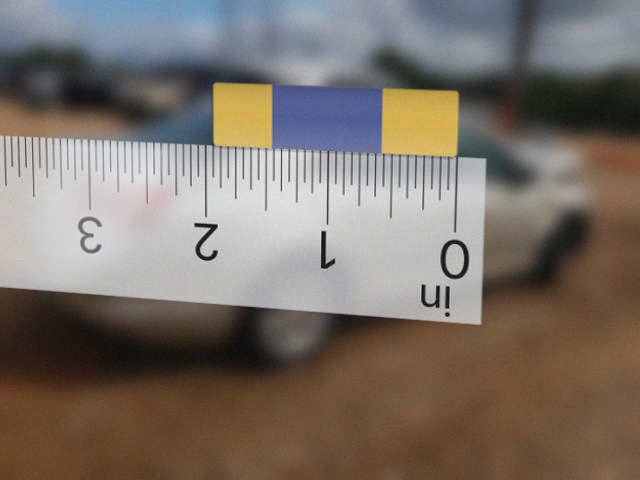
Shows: 1.9375 in
